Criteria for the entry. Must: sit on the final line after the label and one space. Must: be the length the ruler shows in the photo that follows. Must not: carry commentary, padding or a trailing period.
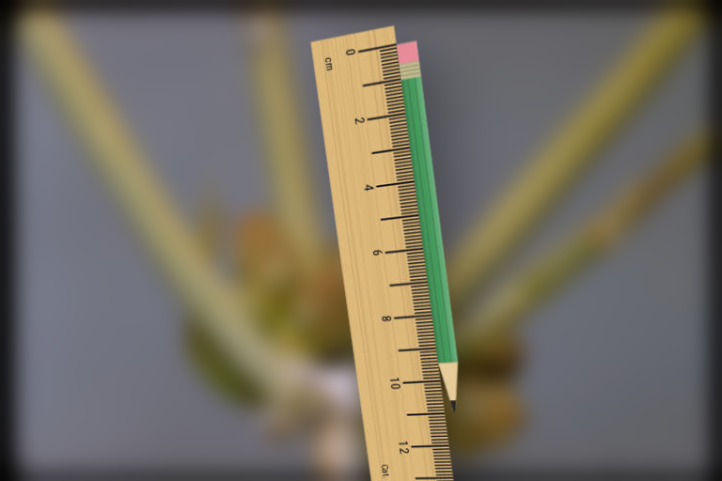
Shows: 11 cm
